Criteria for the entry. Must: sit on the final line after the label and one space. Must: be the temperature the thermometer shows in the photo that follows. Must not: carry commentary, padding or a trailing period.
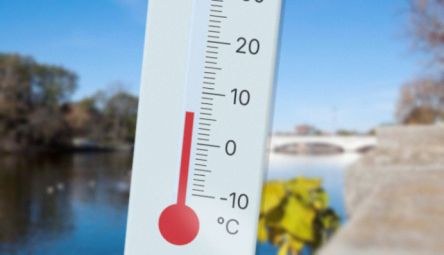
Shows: 6 °C
